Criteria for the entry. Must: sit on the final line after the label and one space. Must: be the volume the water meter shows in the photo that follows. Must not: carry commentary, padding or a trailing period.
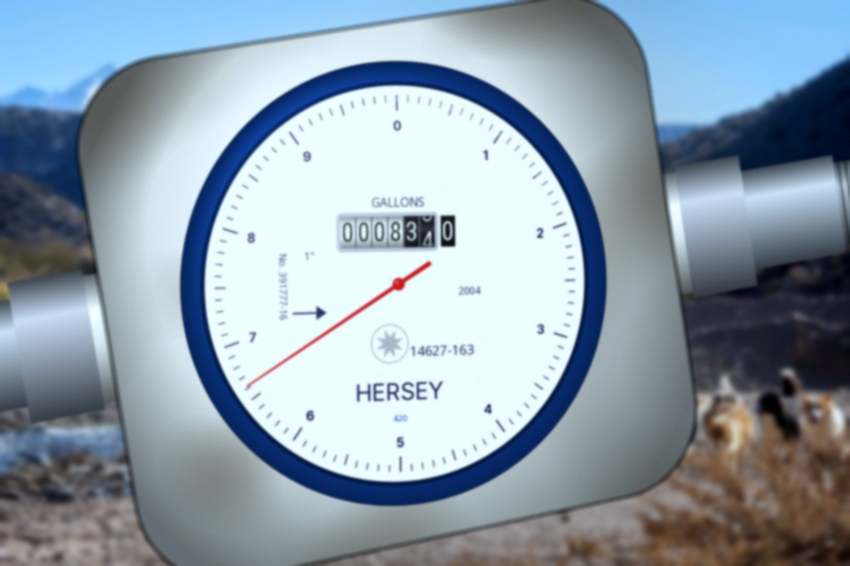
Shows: 8336.6 gal
